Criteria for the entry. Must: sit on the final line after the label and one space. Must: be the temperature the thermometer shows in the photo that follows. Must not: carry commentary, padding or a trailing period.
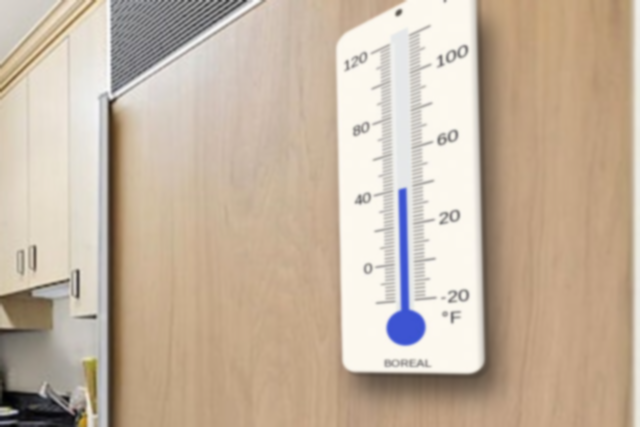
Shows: 40 °F
